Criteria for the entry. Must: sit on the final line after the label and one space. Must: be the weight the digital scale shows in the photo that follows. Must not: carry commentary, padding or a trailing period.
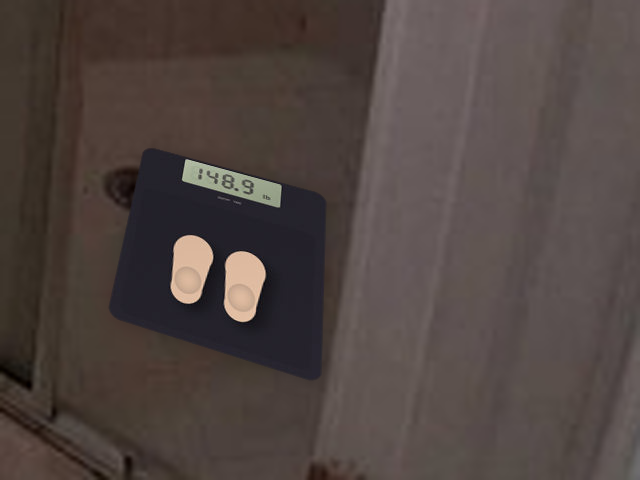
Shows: 148.9 lb
